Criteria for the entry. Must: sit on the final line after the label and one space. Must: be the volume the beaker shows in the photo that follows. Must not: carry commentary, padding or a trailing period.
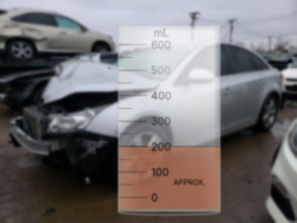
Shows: 200 mL
